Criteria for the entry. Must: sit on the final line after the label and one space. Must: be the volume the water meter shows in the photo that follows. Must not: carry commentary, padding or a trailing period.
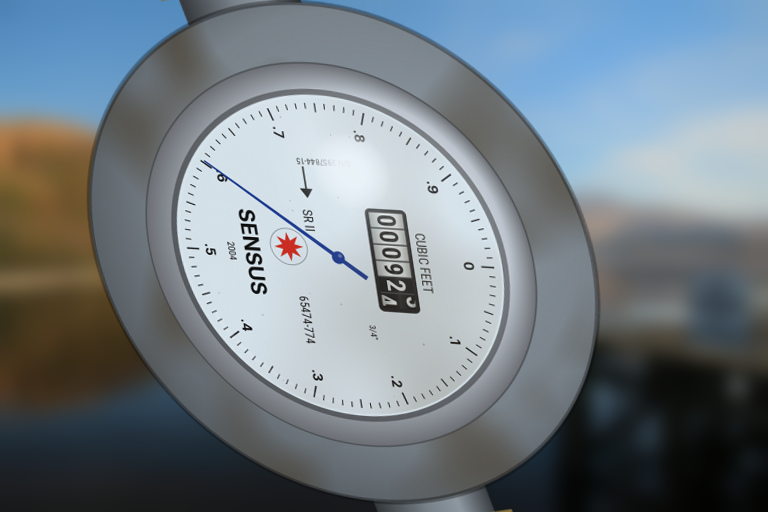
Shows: 923.60 ft³
